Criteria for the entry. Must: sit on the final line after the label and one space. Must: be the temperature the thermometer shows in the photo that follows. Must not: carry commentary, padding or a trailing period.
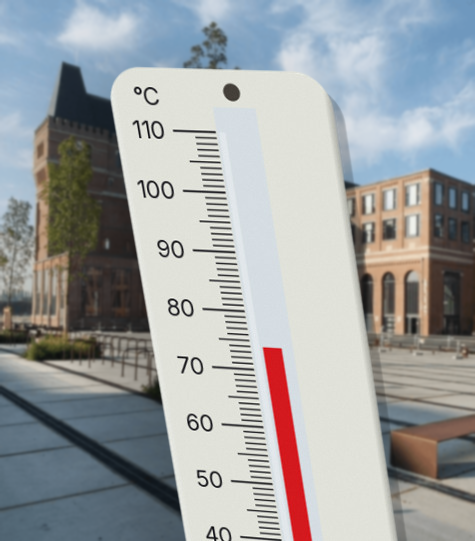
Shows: 74 °C
